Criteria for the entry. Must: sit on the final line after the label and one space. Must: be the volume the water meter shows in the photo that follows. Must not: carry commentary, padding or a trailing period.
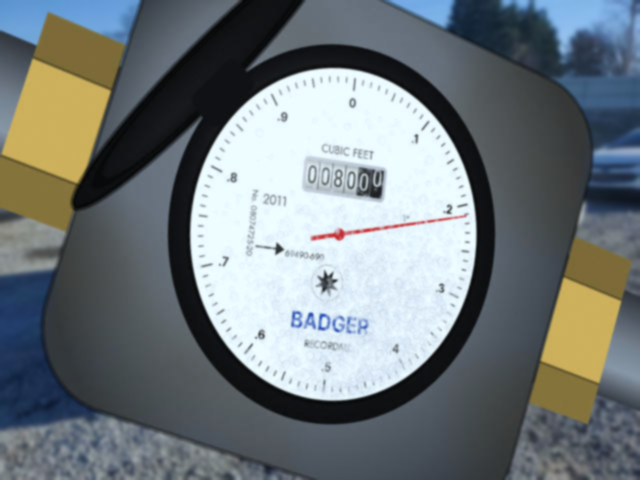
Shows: 8000.21 ft³
